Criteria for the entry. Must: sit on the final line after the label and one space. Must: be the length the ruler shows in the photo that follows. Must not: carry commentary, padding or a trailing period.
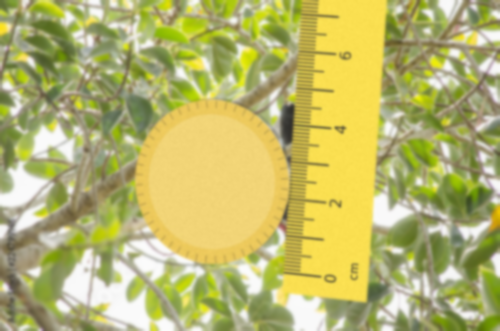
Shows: 4.5 cm
